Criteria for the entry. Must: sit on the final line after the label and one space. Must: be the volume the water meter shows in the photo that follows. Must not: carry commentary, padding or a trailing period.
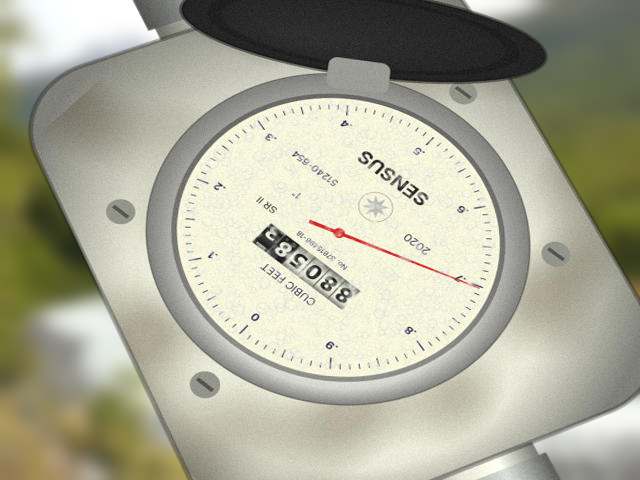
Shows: 880582.70 ft³
